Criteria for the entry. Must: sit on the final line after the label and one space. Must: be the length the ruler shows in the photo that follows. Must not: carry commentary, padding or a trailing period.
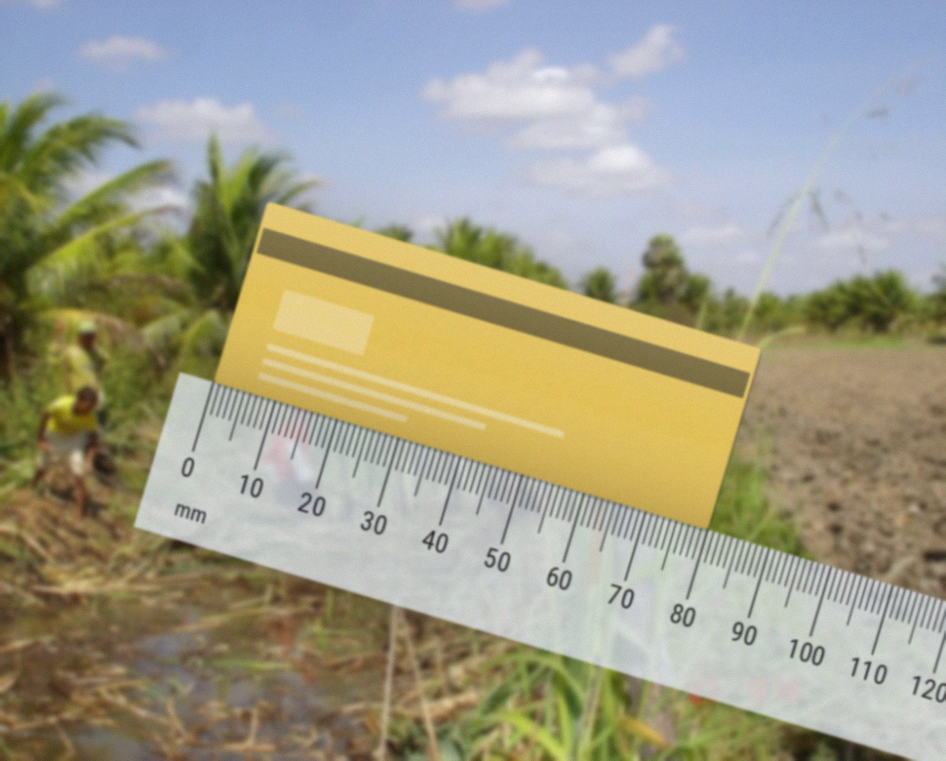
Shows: 80 mm
